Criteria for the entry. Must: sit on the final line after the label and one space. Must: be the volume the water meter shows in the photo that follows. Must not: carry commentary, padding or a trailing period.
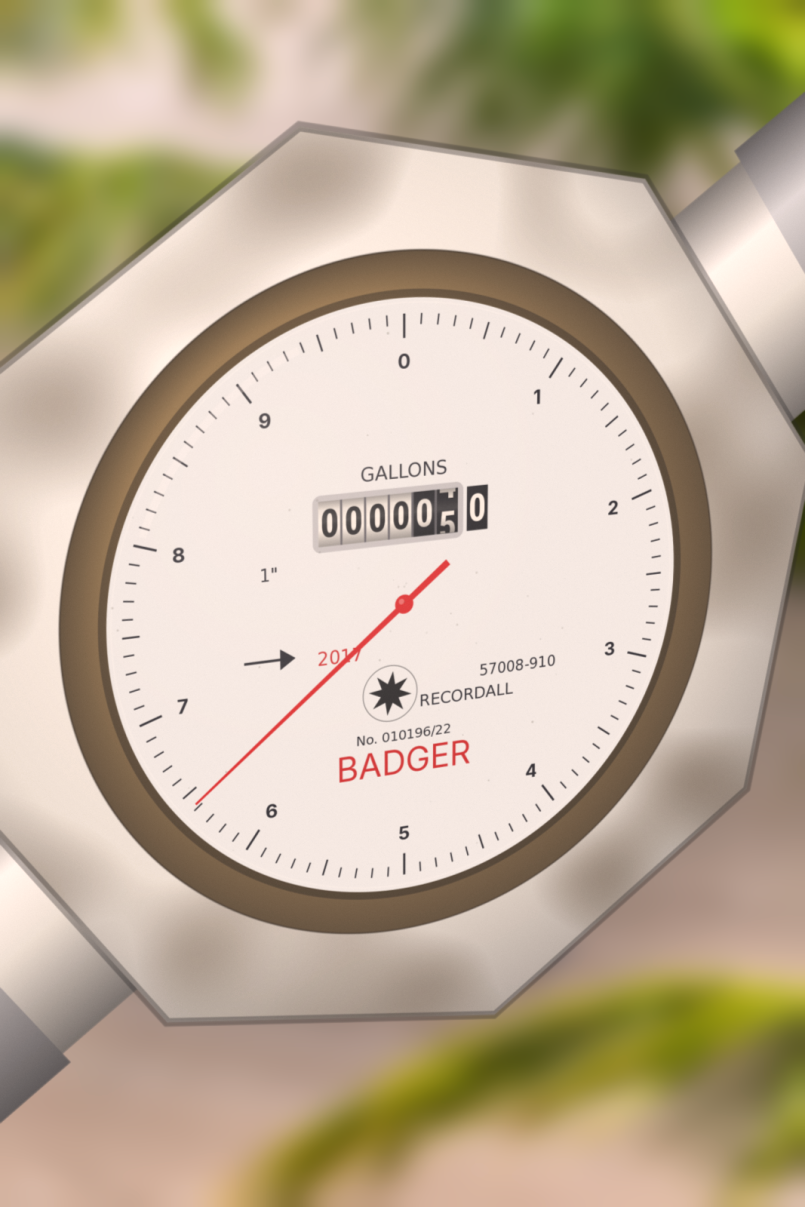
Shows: 46.4 gal
